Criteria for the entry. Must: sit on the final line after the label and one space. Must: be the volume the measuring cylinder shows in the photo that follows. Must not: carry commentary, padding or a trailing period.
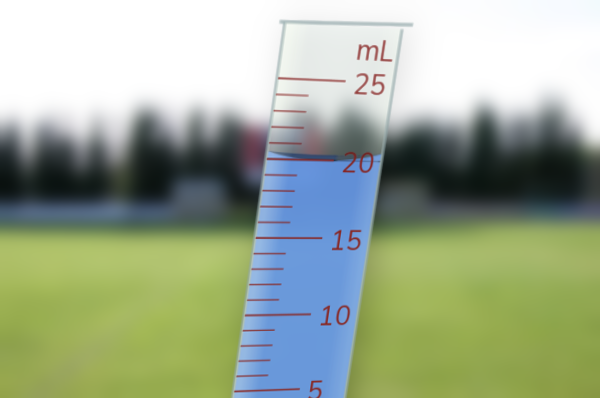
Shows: 20 mL
